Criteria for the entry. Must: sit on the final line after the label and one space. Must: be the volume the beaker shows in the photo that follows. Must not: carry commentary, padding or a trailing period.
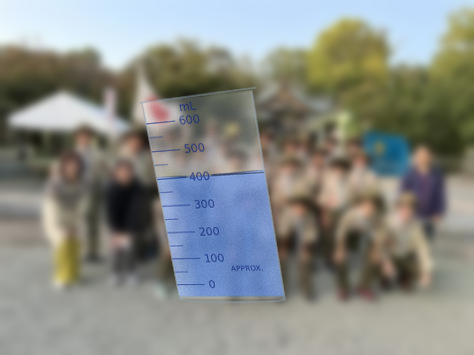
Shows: 400 mL
